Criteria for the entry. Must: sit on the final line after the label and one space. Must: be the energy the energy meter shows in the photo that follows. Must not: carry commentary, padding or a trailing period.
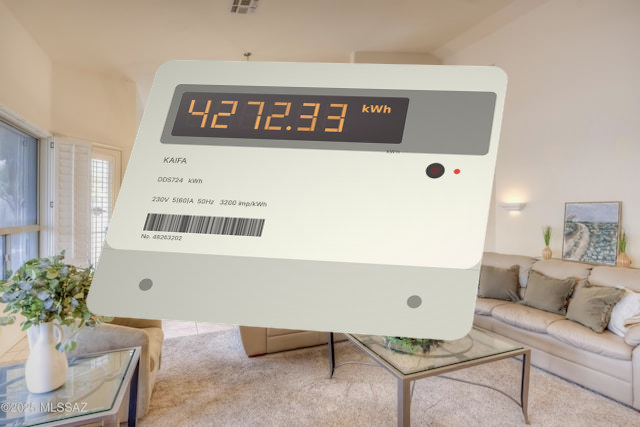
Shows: 4272.33 kWh
